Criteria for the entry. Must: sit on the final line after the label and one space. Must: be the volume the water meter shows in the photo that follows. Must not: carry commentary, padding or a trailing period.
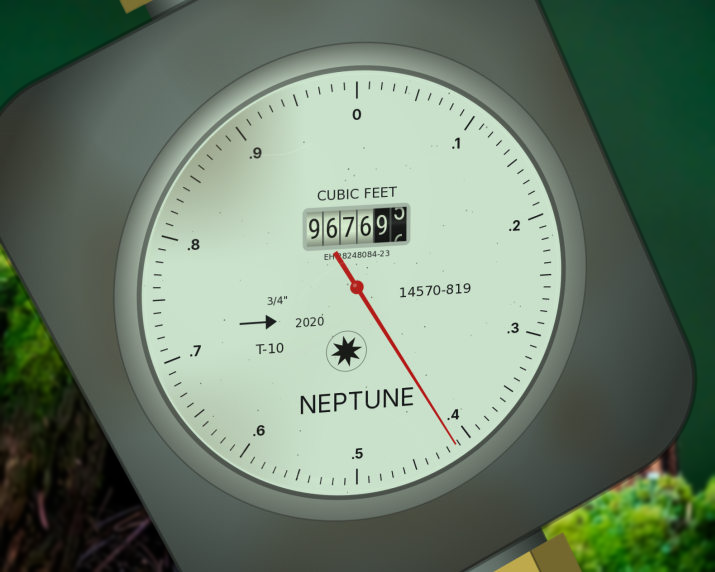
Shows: 967695.41 ft³
